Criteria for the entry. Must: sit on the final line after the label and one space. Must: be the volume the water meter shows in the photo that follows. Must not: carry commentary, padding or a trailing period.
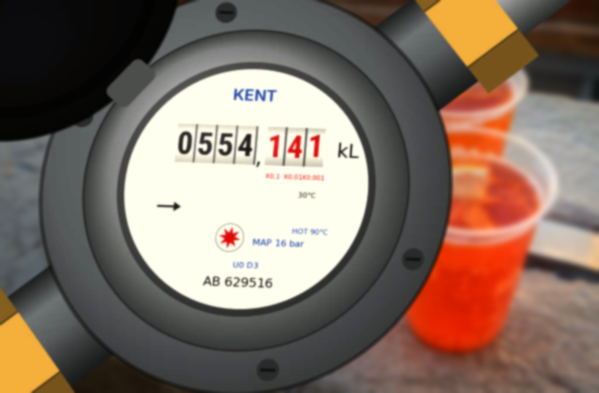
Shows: 554.141 kL
